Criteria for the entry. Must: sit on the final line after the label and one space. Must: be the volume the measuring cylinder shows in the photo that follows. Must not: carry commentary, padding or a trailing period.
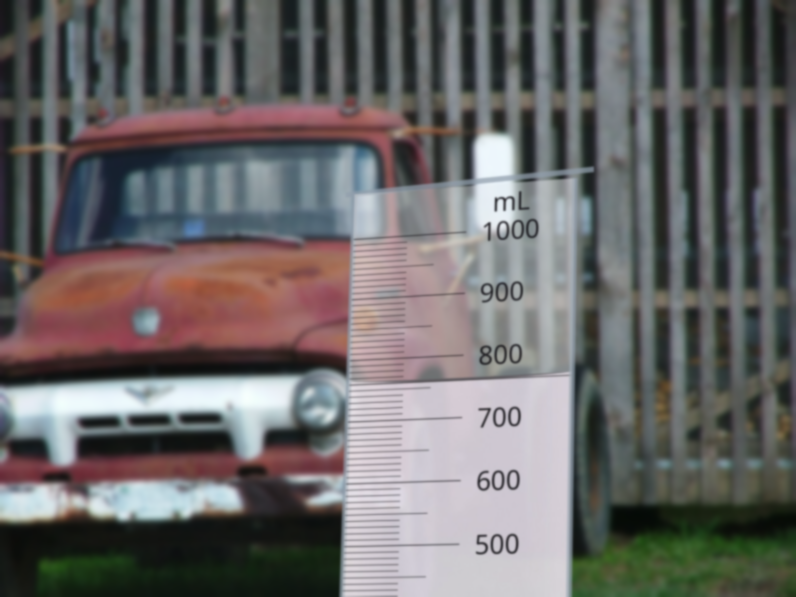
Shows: 760 mL
